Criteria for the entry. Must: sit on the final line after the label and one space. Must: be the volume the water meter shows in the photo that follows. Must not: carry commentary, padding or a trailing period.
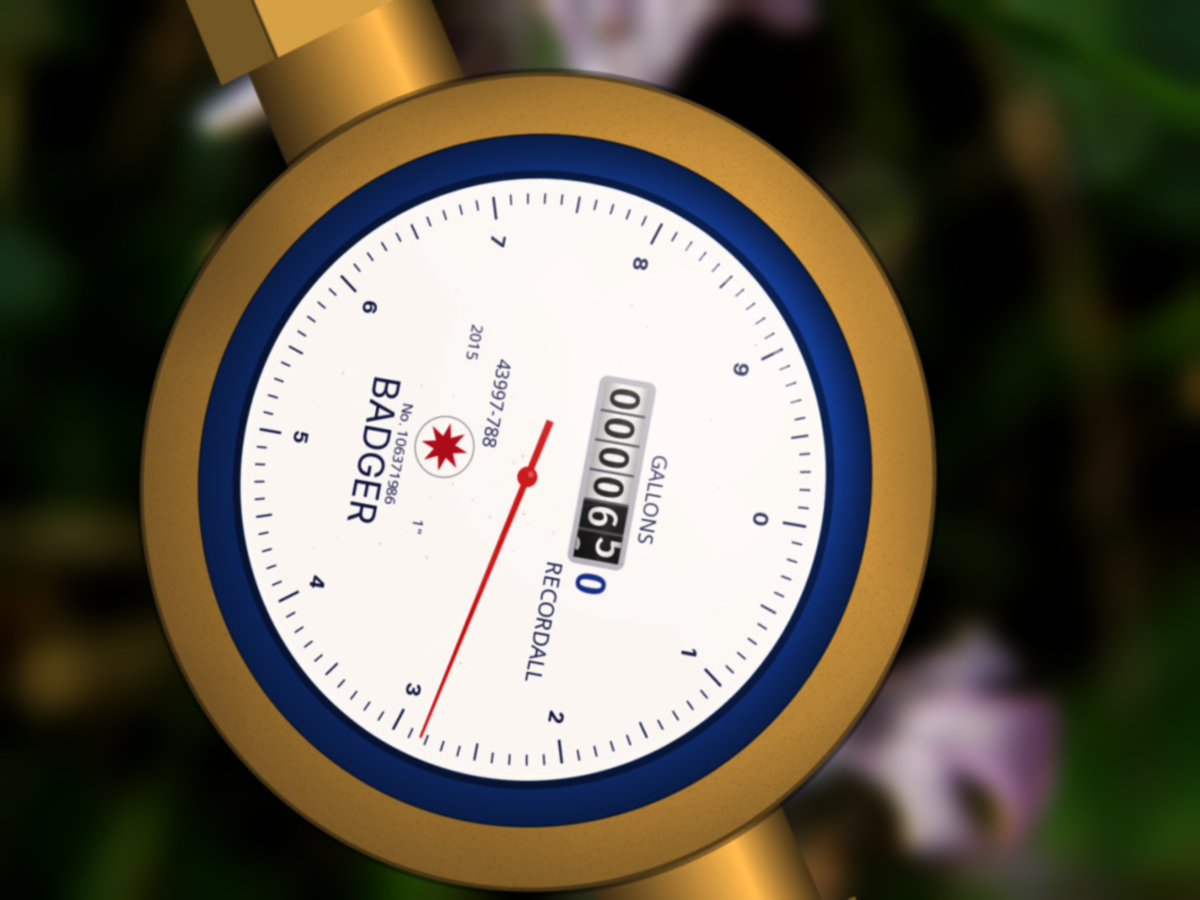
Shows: 652.8 gal
